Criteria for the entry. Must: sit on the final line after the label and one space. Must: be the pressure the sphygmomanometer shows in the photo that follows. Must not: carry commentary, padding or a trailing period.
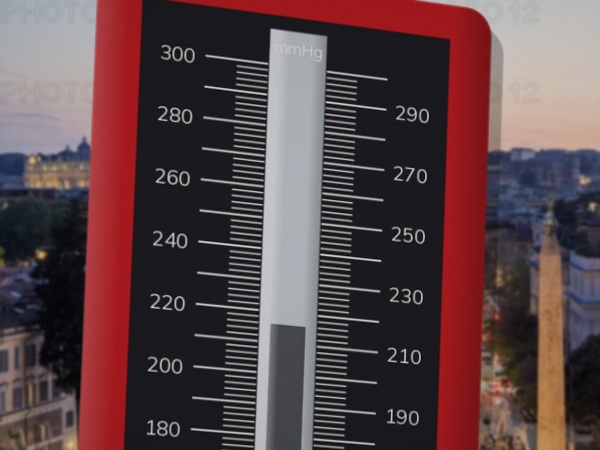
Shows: 216 mmHg
